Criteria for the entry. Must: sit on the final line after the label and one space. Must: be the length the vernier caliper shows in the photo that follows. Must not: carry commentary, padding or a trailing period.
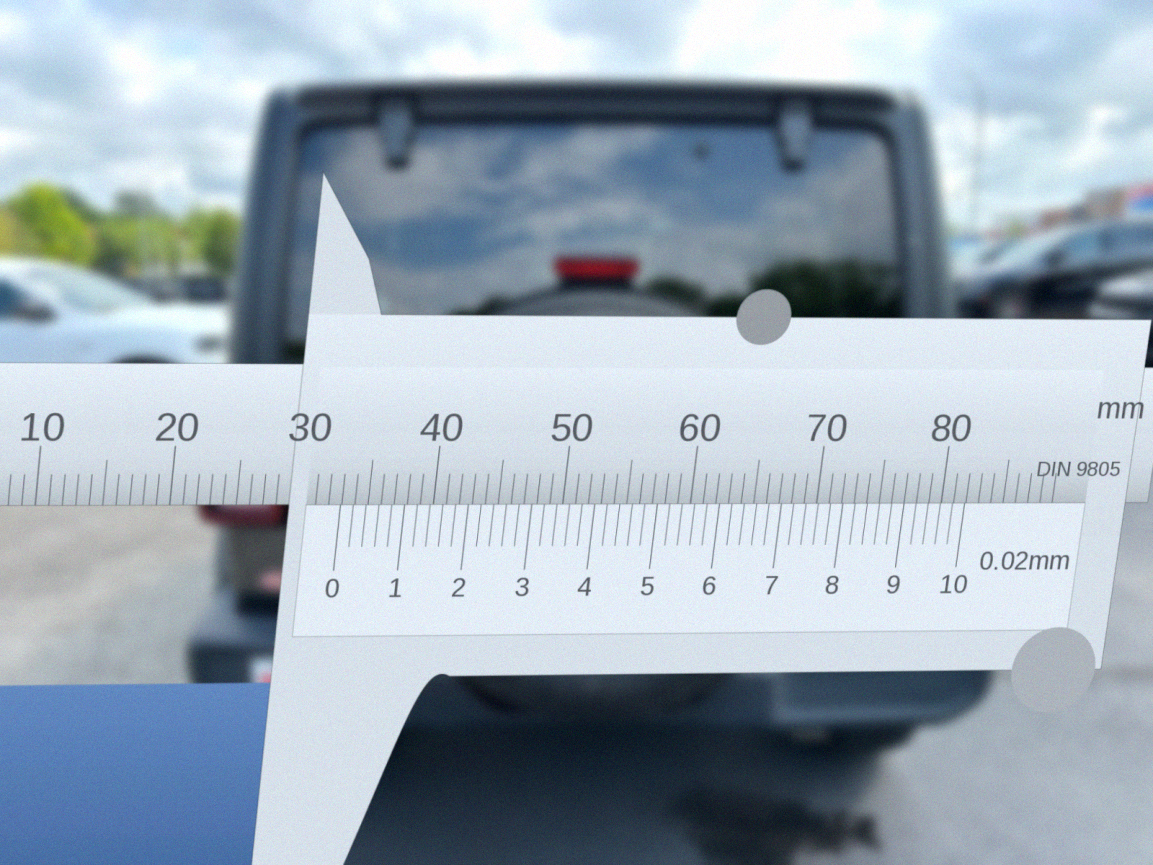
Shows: 32.9 mm
